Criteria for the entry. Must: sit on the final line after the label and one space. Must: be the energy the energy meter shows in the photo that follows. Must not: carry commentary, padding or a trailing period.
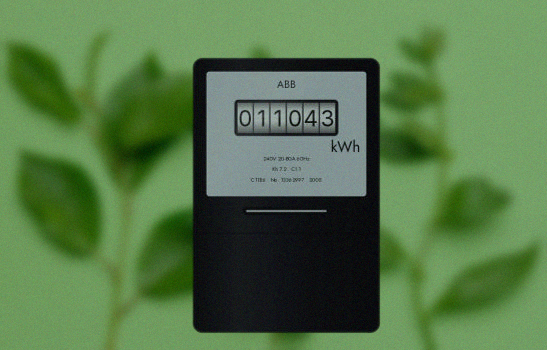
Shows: 11043 kWh
